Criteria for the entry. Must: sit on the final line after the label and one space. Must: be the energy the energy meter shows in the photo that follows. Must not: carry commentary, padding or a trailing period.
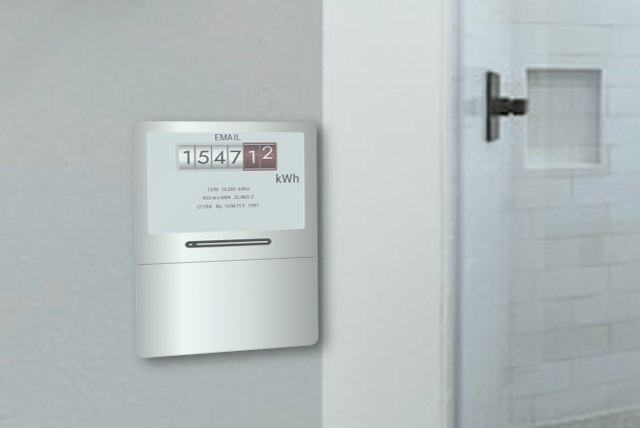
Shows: 1547.12 kWh
